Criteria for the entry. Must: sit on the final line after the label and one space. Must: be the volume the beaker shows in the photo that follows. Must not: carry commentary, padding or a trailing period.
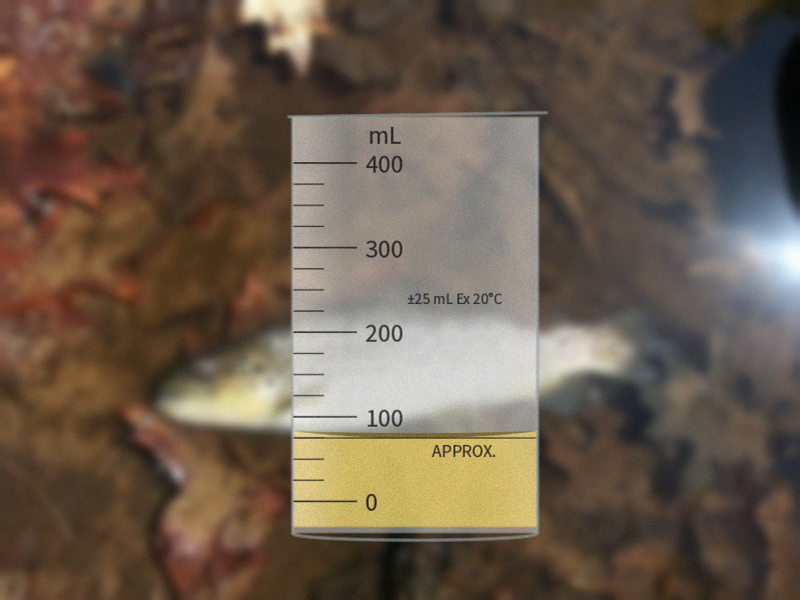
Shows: 75 mL
